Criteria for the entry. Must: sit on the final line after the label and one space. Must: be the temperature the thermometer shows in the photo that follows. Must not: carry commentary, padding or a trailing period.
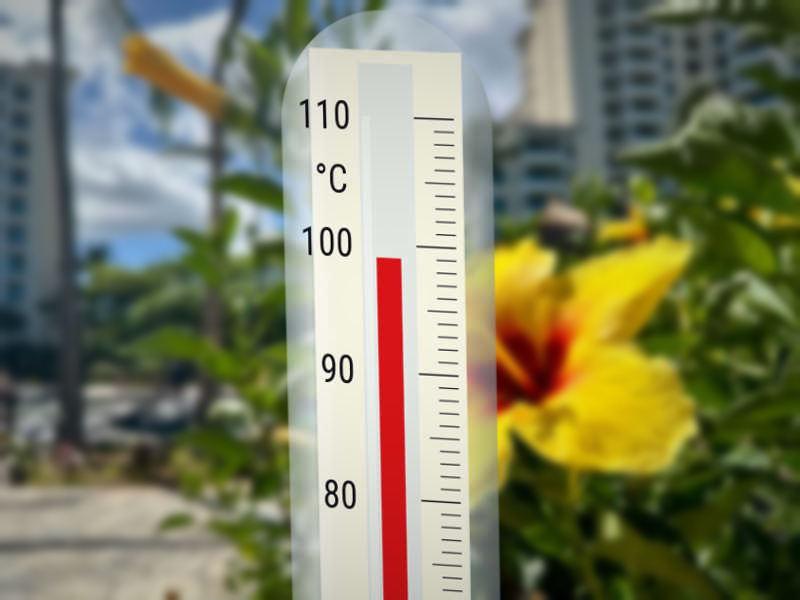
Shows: 99 °C
